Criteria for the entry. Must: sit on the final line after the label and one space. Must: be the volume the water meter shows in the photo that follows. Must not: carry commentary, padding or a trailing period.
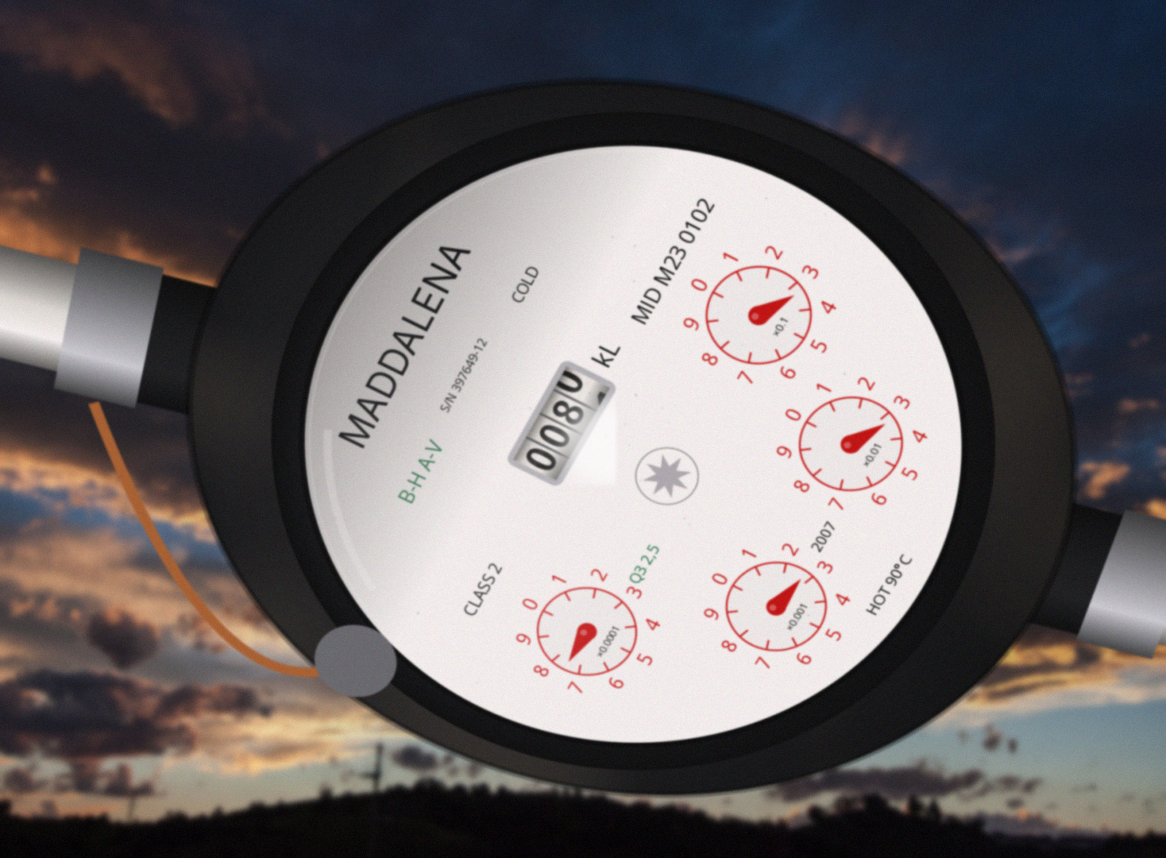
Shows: 80.3327 kL
